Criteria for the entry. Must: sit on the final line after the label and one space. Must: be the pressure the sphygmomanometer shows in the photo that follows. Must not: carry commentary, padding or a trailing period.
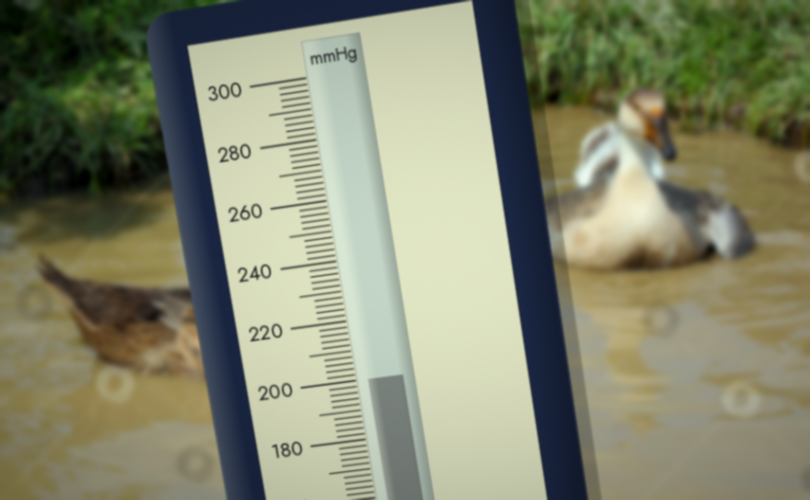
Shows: 200 mmHg
